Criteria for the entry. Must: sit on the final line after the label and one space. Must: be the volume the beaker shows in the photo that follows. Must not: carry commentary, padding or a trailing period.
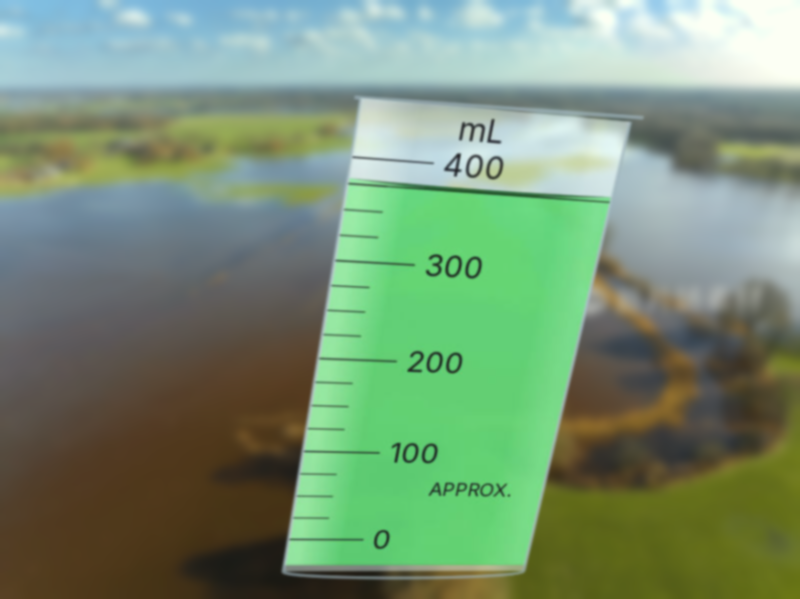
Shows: 375 mL
